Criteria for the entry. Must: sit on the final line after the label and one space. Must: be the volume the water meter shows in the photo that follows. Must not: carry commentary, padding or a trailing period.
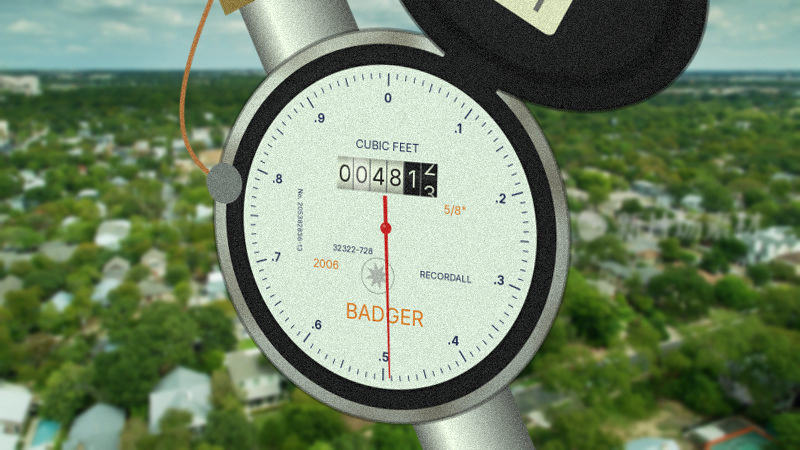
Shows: 4812.49 ft³
